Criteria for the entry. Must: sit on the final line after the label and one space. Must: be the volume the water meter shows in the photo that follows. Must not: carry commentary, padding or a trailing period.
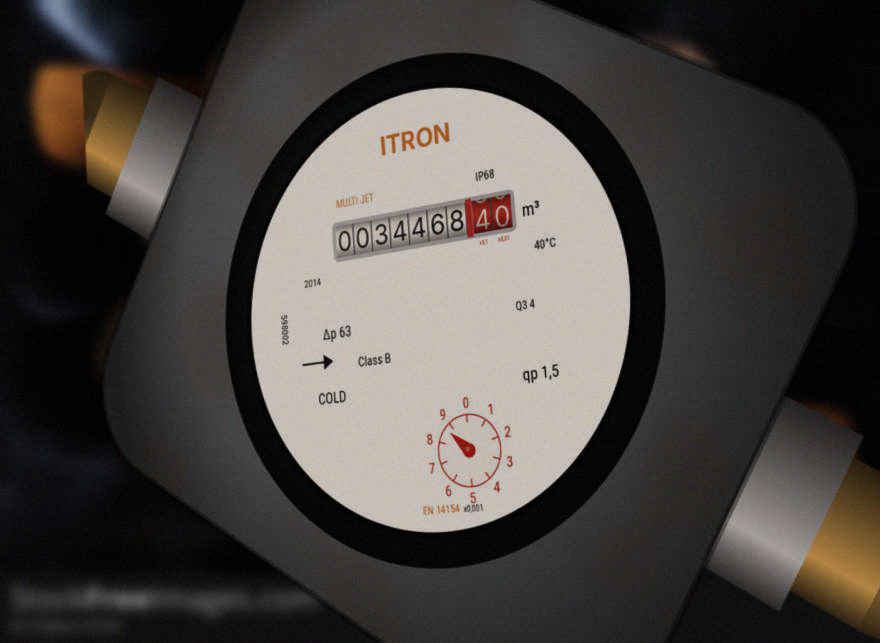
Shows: 34468.398 m³
